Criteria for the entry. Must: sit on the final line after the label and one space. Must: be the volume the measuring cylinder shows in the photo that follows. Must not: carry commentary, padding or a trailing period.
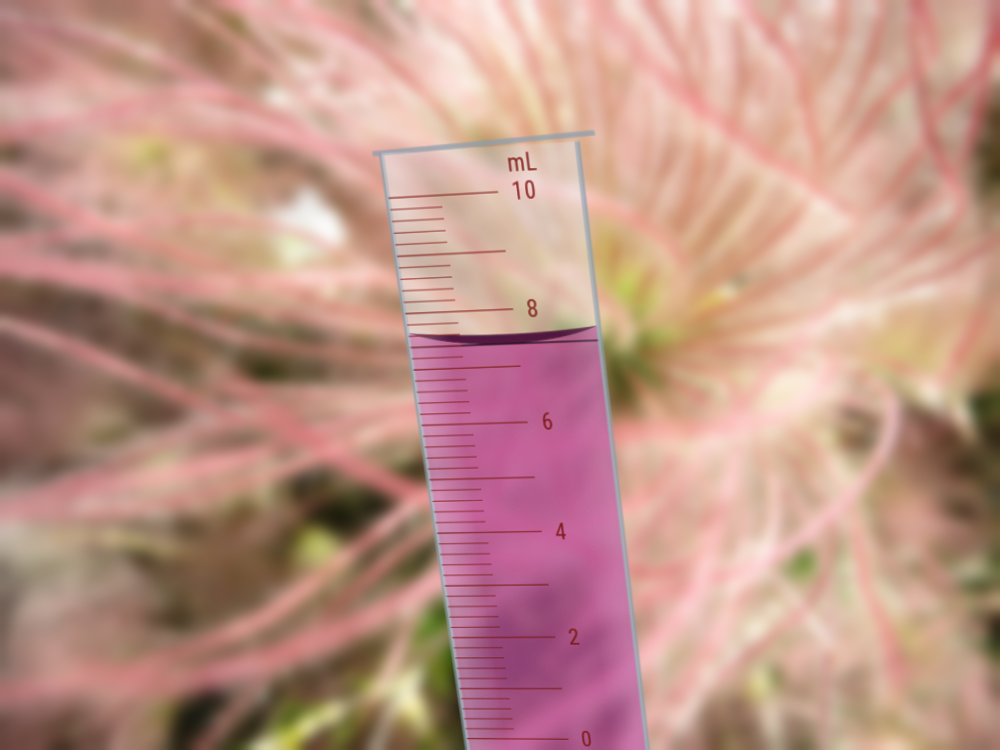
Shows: 7.4 mL
